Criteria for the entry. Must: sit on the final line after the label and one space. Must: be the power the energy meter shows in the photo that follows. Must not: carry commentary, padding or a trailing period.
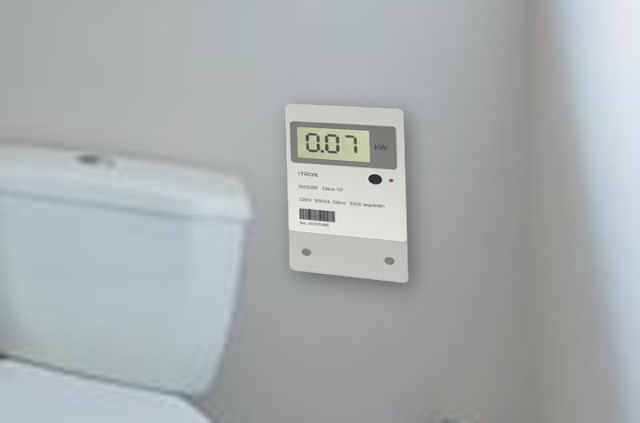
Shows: 0.07 kW
